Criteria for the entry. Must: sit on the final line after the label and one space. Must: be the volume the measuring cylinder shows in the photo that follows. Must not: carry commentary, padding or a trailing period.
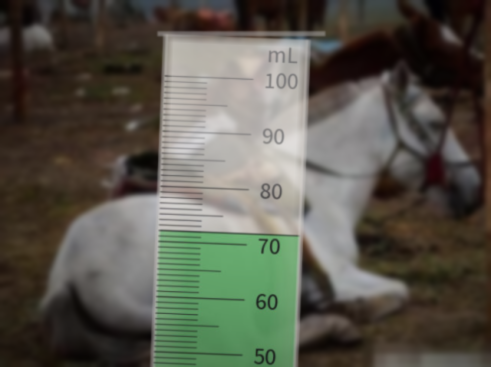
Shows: 72 mL
